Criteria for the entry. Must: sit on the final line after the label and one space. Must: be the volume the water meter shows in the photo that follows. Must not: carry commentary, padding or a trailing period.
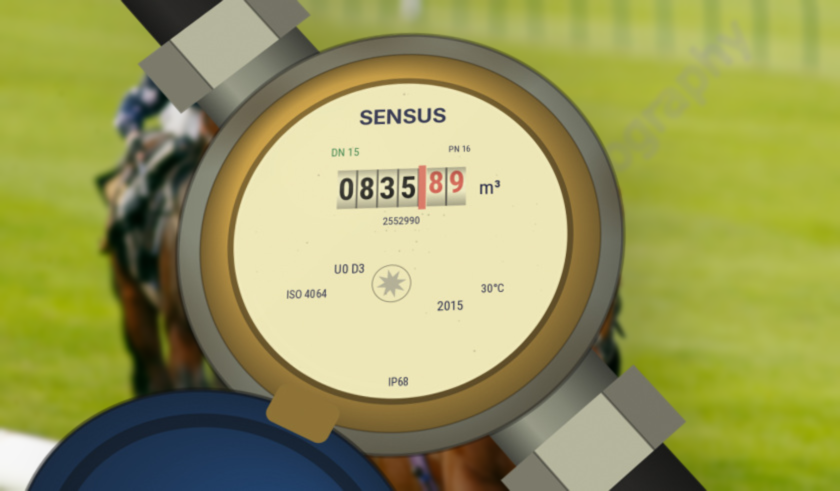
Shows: 835.89 m³
